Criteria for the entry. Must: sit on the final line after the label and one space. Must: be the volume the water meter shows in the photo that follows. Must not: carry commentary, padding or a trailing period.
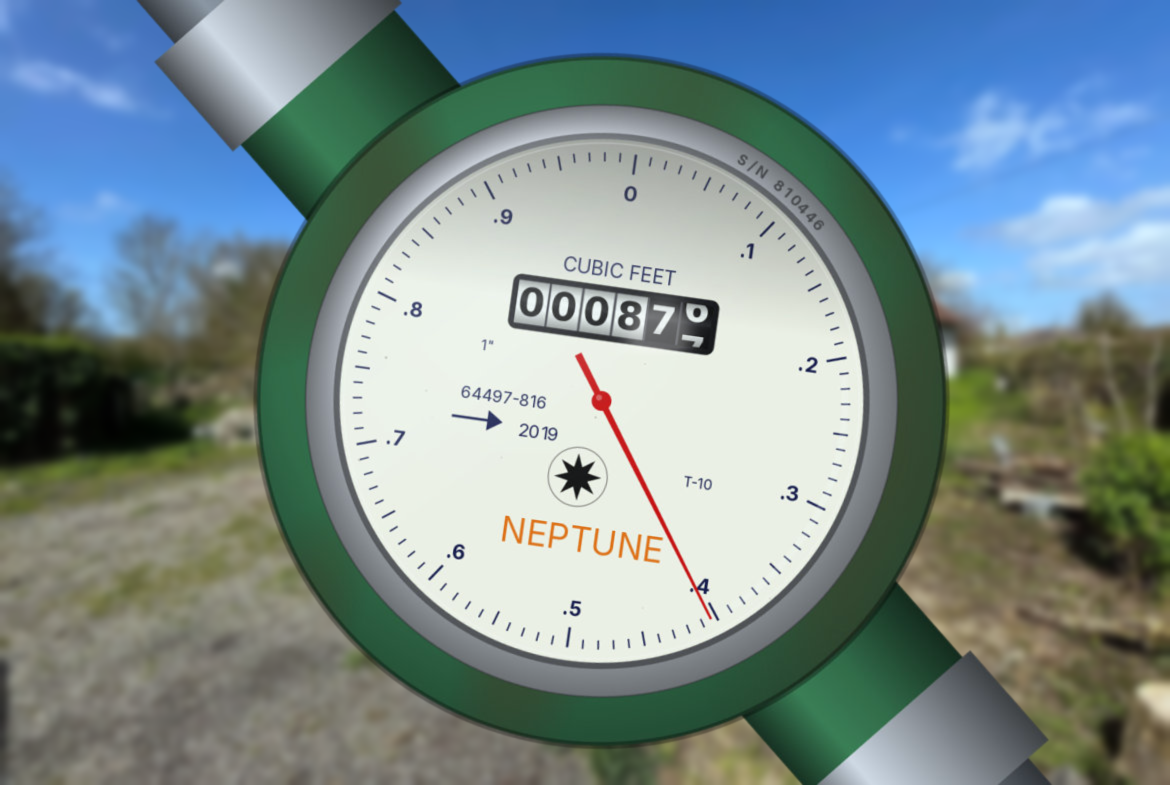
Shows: 876.40 ft³
